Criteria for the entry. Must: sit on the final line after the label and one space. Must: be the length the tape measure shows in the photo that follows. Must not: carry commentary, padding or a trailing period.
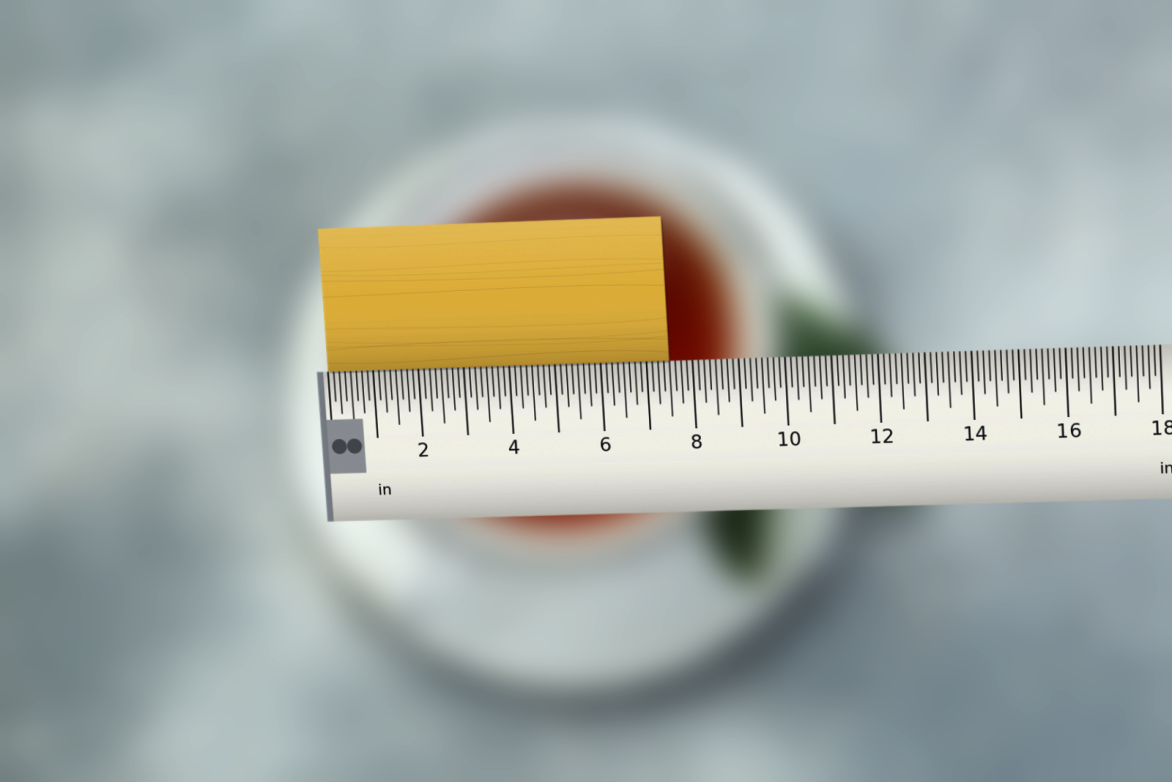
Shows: 7.5 in
